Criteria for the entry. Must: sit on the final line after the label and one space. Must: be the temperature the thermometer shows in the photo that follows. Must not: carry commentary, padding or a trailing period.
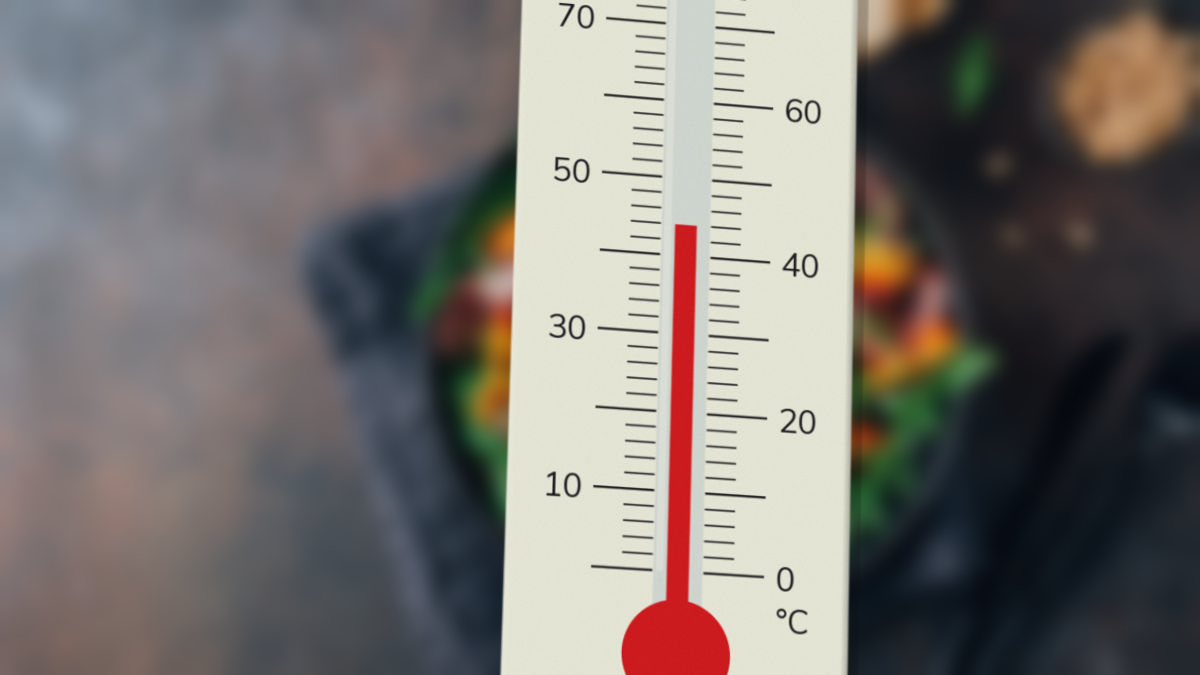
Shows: 44 °C
